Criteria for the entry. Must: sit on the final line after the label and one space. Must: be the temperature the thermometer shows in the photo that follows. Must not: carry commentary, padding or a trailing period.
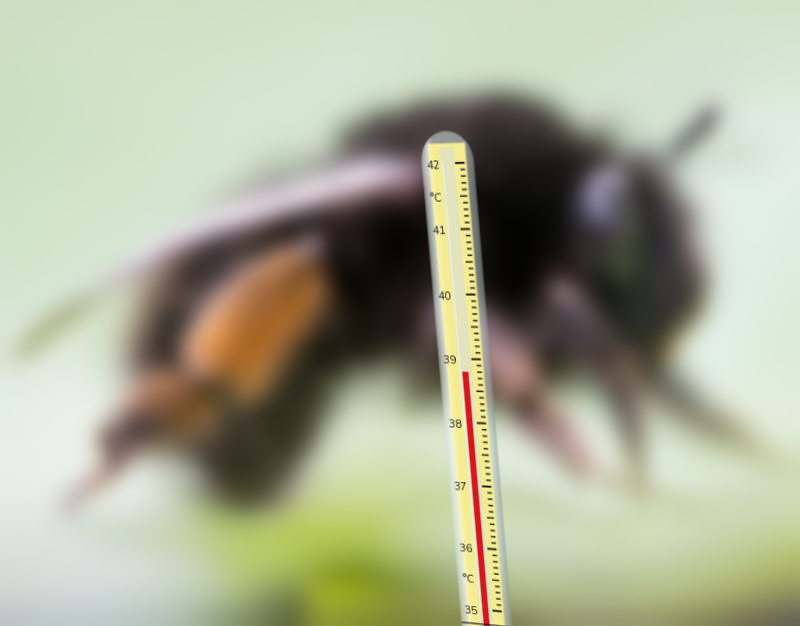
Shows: 38.8 °C
